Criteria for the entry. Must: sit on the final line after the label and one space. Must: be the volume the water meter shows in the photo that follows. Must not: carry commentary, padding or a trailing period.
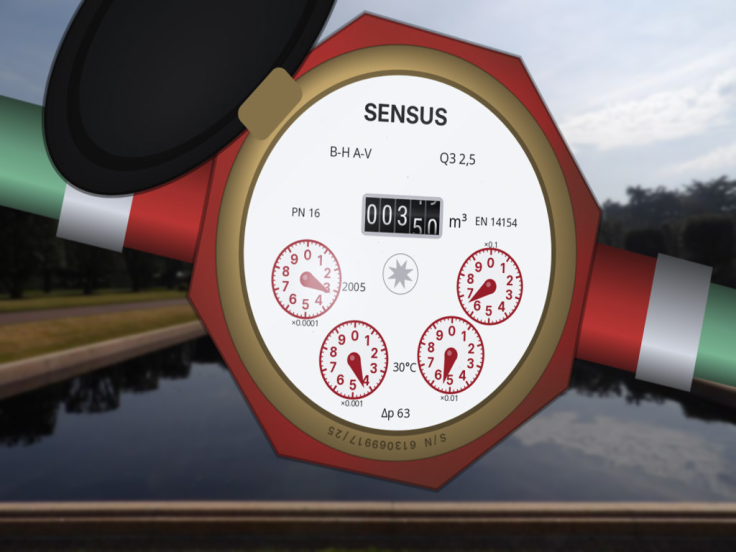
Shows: 349.6543 m³
